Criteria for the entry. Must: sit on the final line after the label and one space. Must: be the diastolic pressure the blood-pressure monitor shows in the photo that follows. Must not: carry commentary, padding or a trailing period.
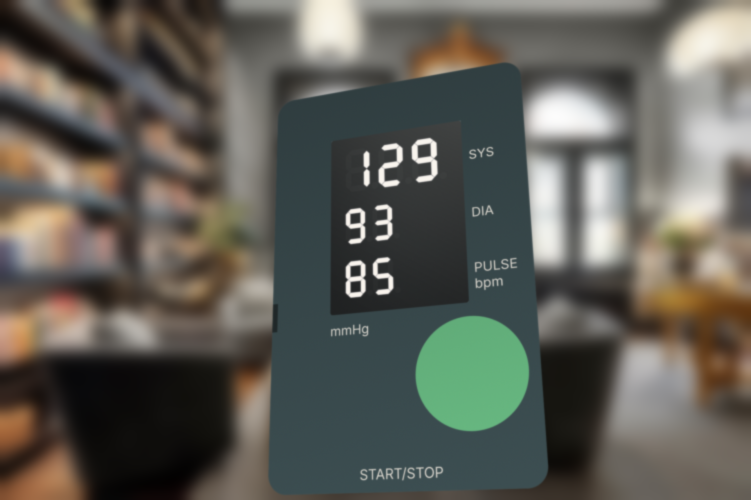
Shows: 93 mmHg
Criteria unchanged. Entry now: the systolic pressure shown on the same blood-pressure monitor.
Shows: 129 mmHg
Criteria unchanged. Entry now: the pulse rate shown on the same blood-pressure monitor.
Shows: 85 bpm
